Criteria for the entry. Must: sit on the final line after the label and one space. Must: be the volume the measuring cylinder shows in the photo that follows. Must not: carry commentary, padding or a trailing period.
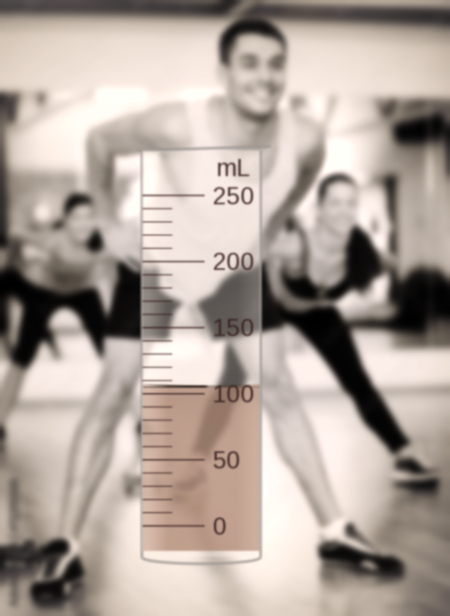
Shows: 105 mL
